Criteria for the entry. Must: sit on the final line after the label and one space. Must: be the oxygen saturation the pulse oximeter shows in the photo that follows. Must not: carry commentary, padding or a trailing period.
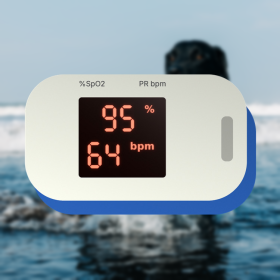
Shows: 95 %
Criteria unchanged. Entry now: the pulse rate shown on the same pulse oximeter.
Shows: 64 bpm
